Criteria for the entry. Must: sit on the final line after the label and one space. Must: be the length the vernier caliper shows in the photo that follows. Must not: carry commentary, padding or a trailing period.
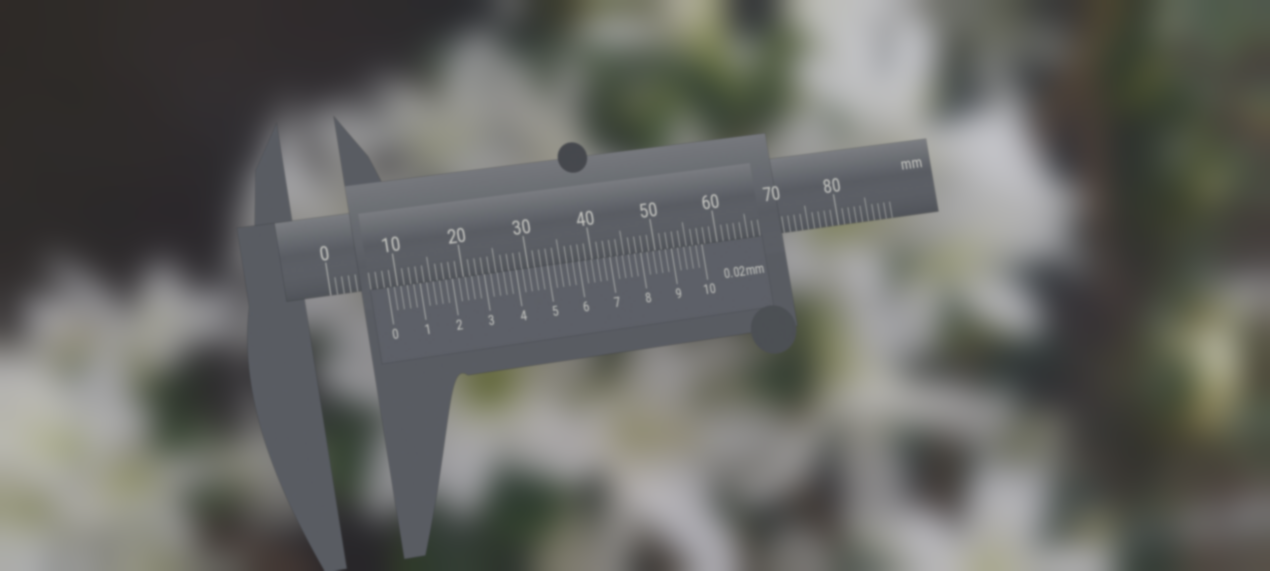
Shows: 8.5 mm
